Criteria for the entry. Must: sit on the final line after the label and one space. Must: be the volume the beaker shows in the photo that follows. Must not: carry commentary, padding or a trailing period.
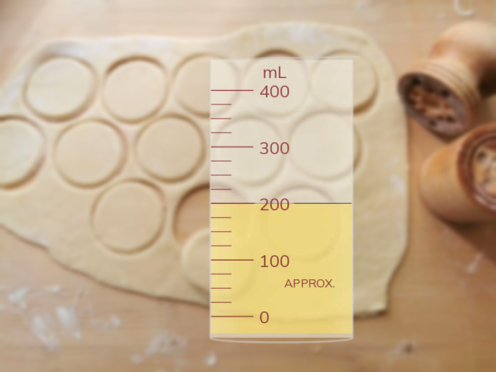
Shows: 200 mL
